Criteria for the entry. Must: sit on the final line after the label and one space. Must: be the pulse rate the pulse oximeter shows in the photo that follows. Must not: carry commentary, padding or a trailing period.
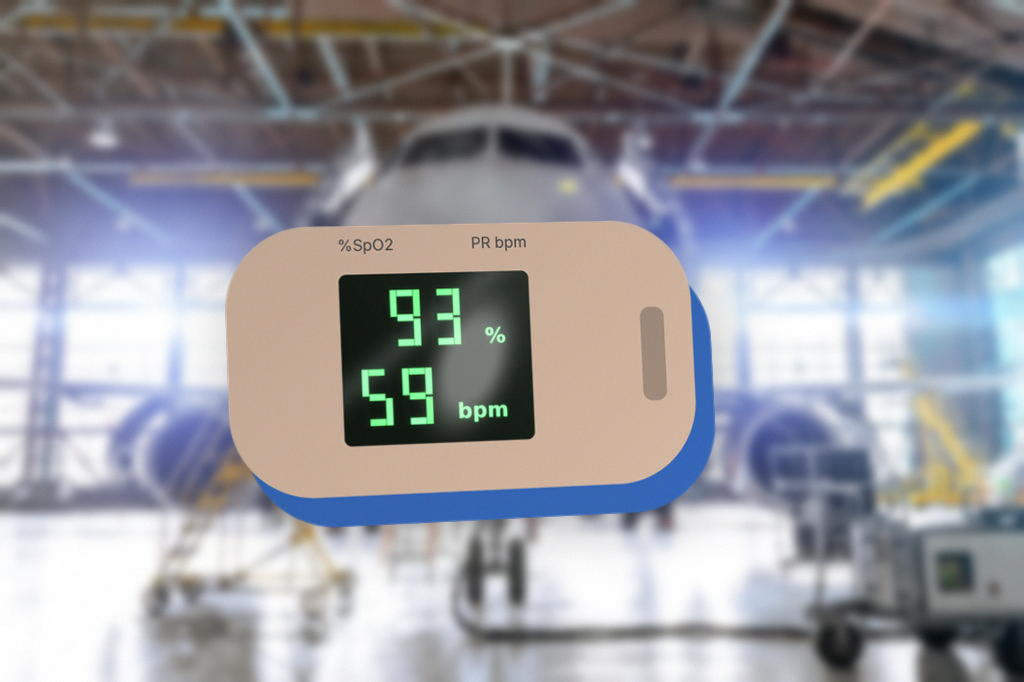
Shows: 59 bpm
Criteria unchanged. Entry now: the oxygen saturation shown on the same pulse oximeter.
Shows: 93 %
